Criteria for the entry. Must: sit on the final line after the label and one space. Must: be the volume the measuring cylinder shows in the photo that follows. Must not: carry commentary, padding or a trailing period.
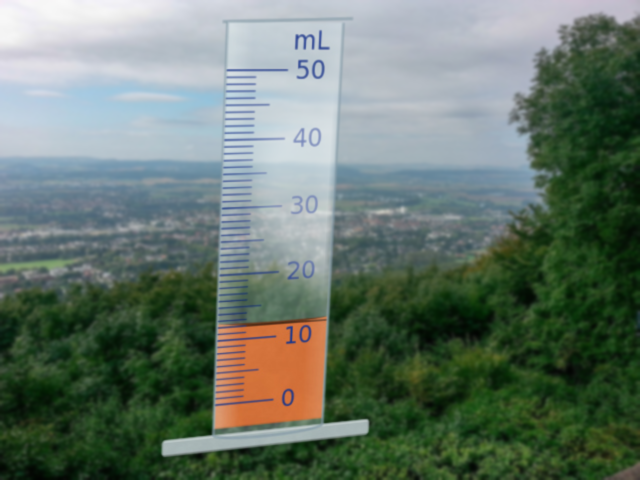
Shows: 12 mL
